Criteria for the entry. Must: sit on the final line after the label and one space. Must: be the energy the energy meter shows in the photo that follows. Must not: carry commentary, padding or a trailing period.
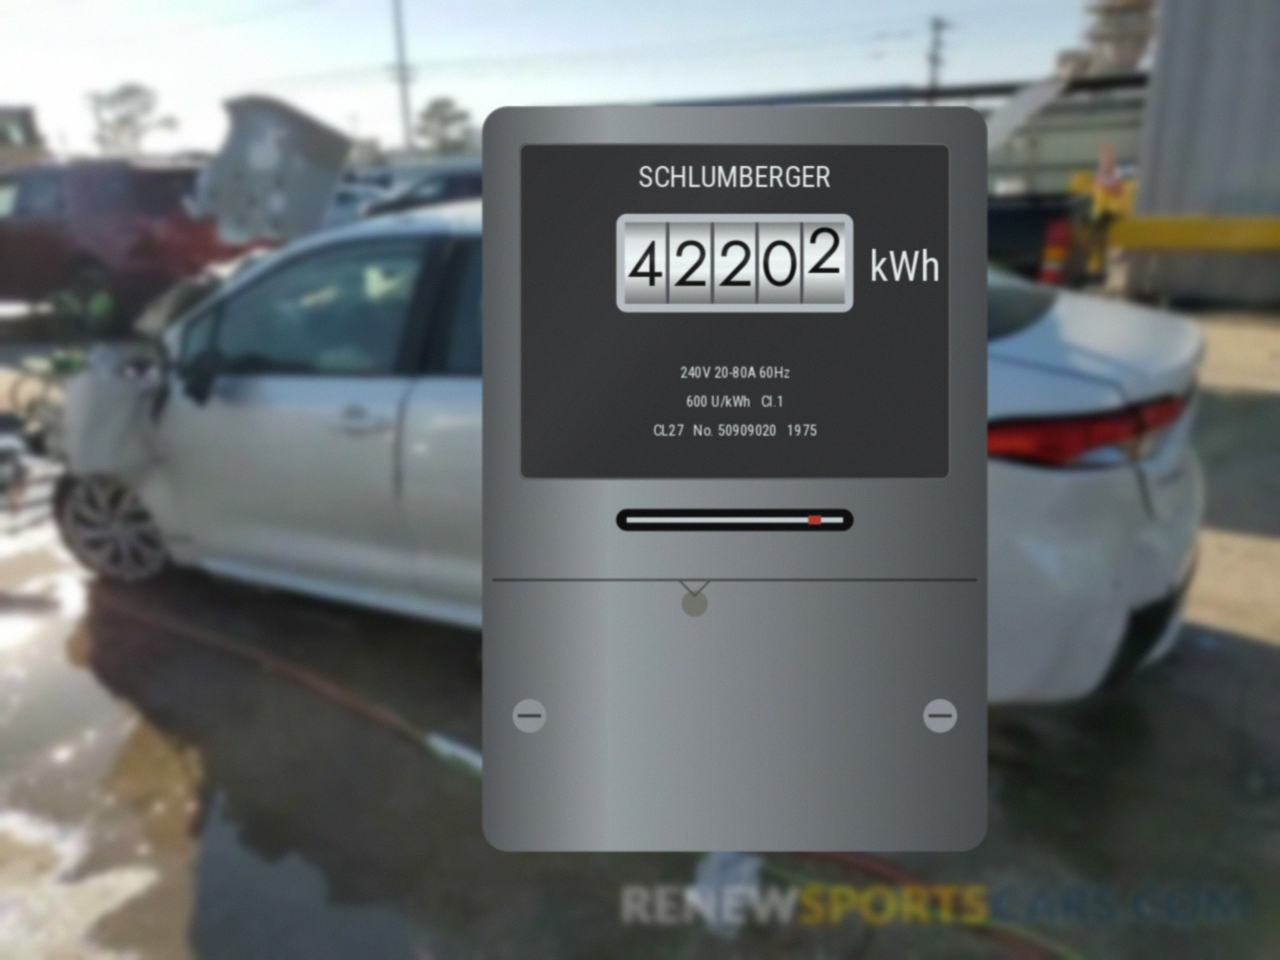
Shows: 42202 kWh
